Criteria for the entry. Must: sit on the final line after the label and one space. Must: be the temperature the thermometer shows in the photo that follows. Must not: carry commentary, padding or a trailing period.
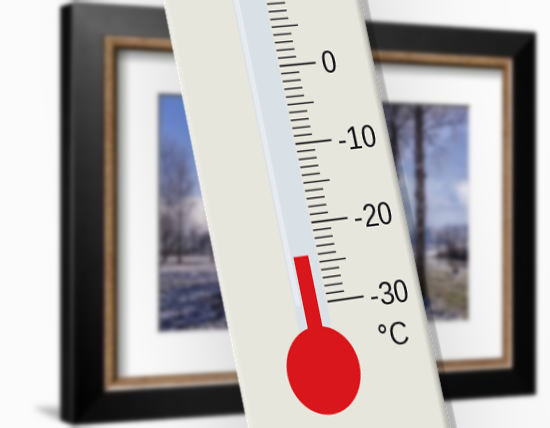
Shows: -24 °C
